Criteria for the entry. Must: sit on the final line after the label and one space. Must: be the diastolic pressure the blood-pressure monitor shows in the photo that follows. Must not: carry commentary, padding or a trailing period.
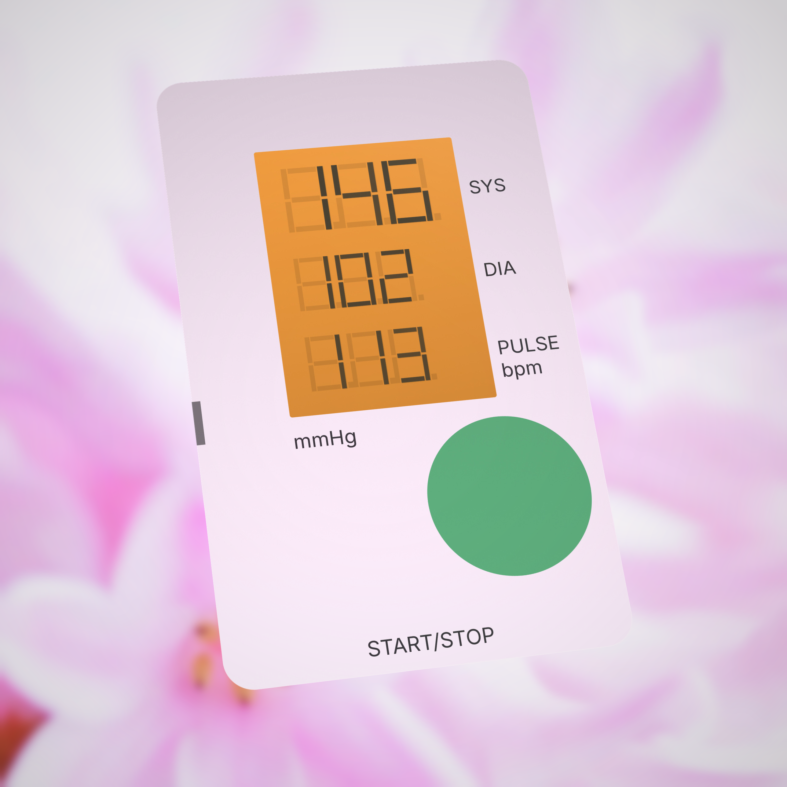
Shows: 102 mmHg
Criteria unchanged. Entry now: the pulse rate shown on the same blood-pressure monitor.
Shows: 113 bpm
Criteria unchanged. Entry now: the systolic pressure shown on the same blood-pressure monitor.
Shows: 146 mmHg
